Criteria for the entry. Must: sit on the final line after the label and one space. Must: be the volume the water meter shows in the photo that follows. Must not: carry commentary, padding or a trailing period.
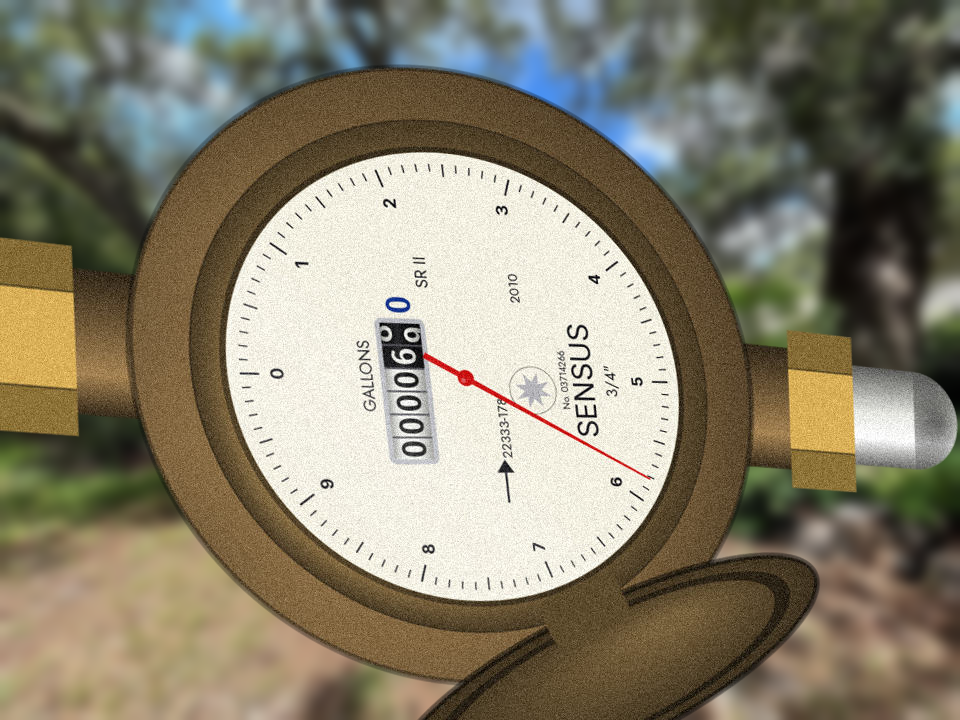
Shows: 685.8 gal
